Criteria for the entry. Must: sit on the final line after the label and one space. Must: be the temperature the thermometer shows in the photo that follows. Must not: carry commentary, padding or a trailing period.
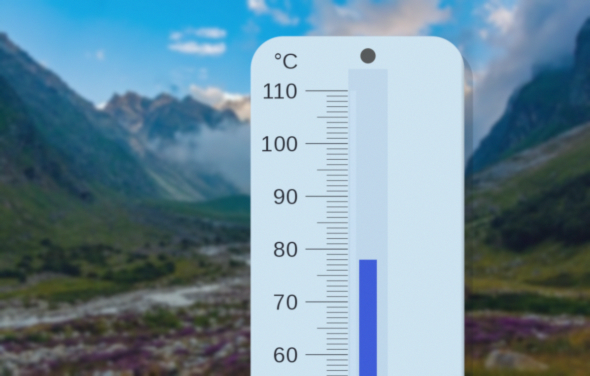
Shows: 78 °C
